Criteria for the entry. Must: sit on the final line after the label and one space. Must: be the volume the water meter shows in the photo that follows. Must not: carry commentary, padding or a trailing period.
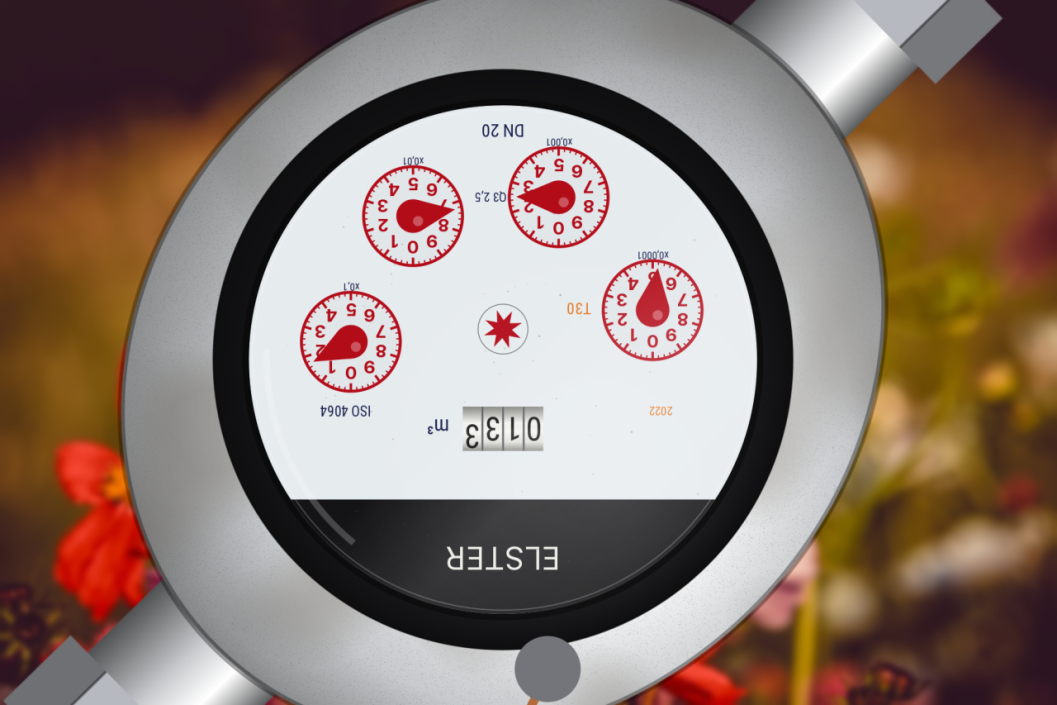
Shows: 133.1725 m³
